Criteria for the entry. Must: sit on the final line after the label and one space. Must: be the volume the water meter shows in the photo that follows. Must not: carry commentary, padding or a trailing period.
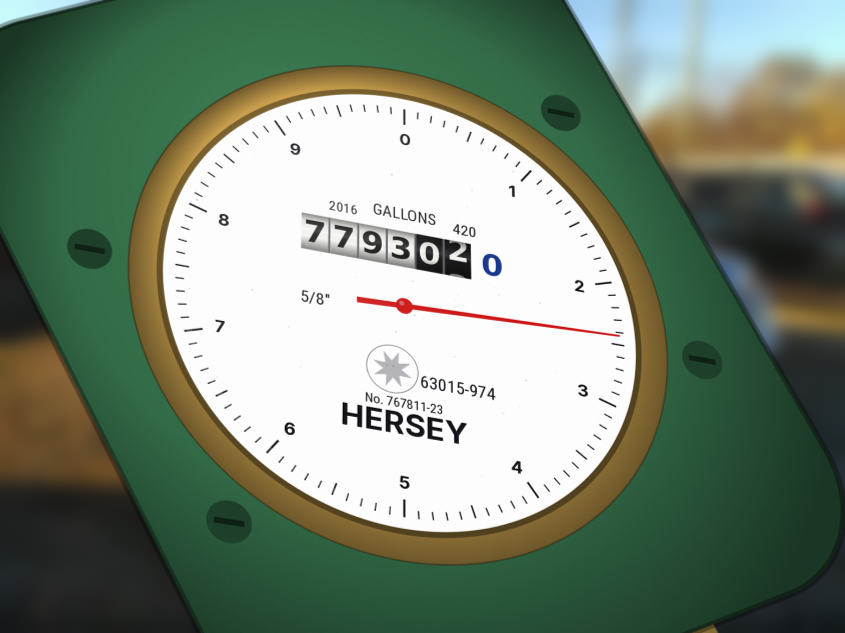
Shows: 7793022.4 gal
